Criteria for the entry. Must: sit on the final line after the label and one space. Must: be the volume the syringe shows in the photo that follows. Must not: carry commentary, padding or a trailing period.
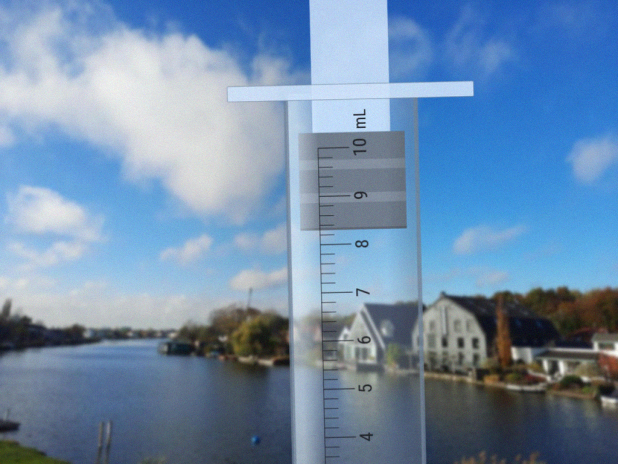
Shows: 8.3 mL
